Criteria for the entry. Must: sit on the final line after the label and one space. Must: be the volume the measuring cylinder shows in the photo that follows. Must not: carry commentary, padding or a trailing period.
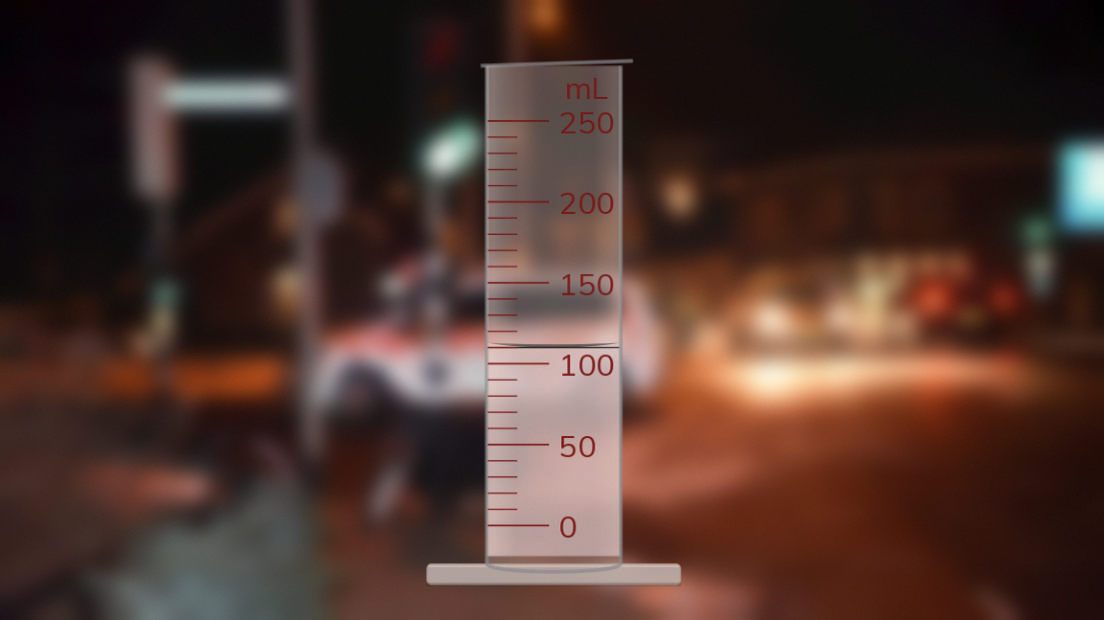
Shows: 110 mL
